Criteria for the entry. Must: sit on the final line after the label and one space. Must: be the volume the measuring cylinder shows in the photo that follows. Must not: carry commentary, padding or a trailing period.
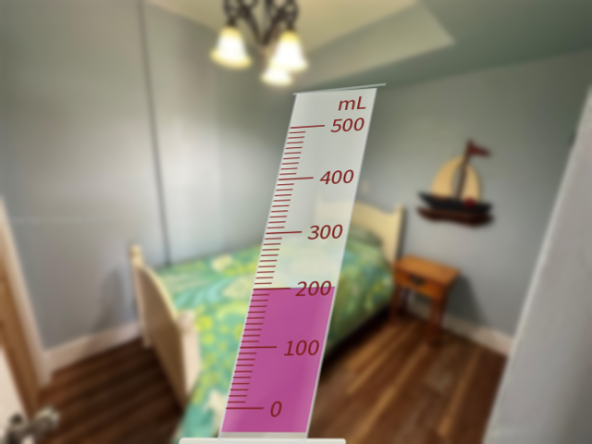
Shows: 200 mL
